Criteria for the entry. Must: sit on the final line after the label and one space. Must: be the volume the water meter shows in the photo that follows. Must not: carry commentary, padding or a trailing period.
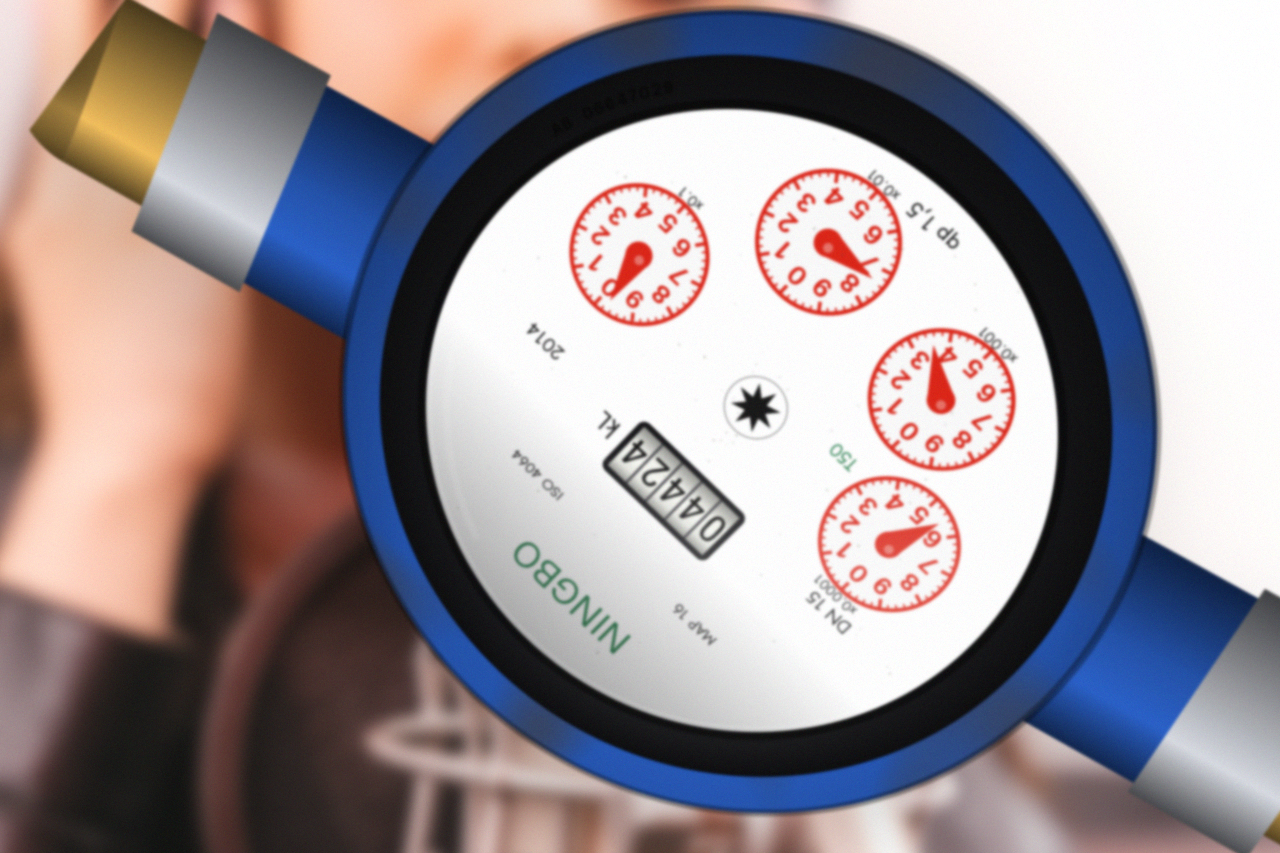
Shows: 4423.9735 kL
